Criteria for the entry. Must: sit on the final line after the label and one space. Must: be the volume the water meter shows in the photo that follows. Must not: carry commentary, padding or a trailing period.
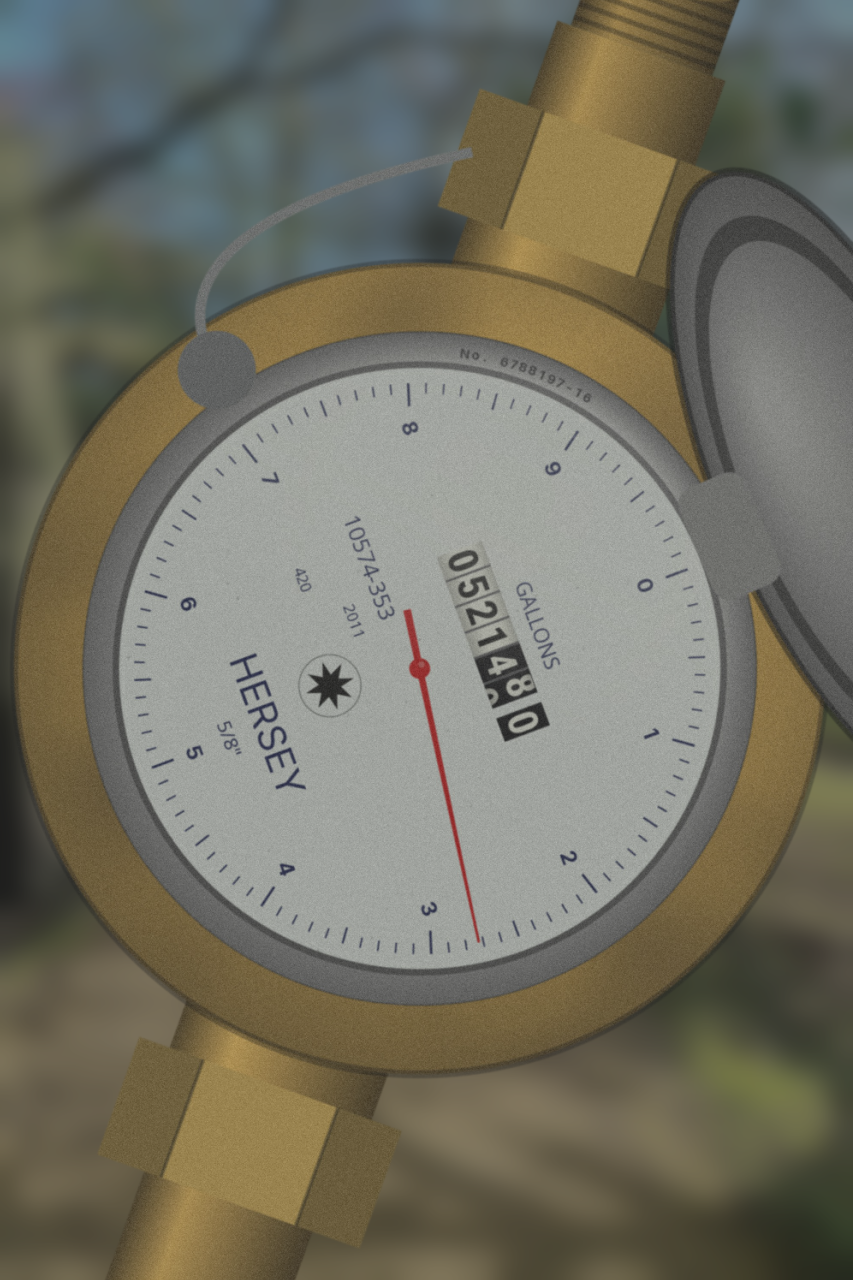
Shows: 521482.7 gal
